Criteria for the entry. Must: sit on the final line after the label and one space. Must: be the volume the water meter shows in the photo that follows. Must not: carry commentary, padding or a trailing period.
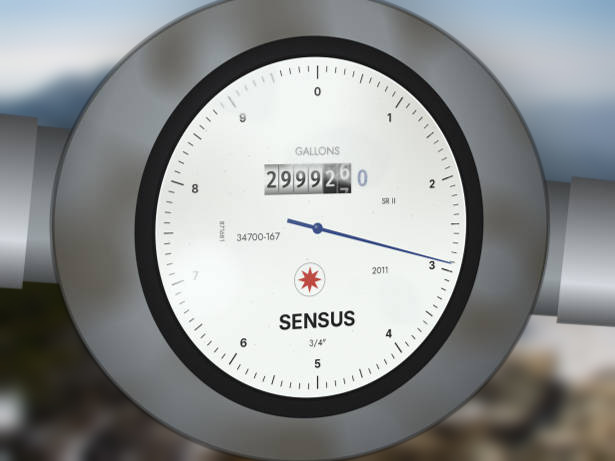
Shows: 2999262.9 gal
